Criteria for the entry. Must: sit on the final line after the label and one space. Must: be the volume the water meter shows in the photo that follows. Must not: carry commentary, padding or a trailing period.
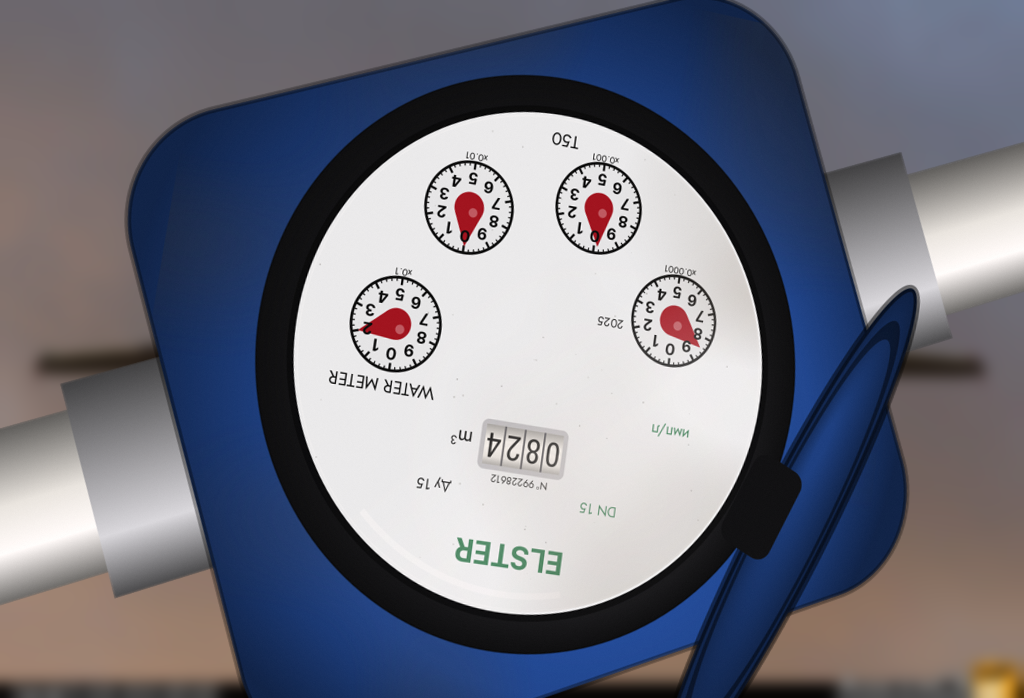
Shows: 824.1998 m³
